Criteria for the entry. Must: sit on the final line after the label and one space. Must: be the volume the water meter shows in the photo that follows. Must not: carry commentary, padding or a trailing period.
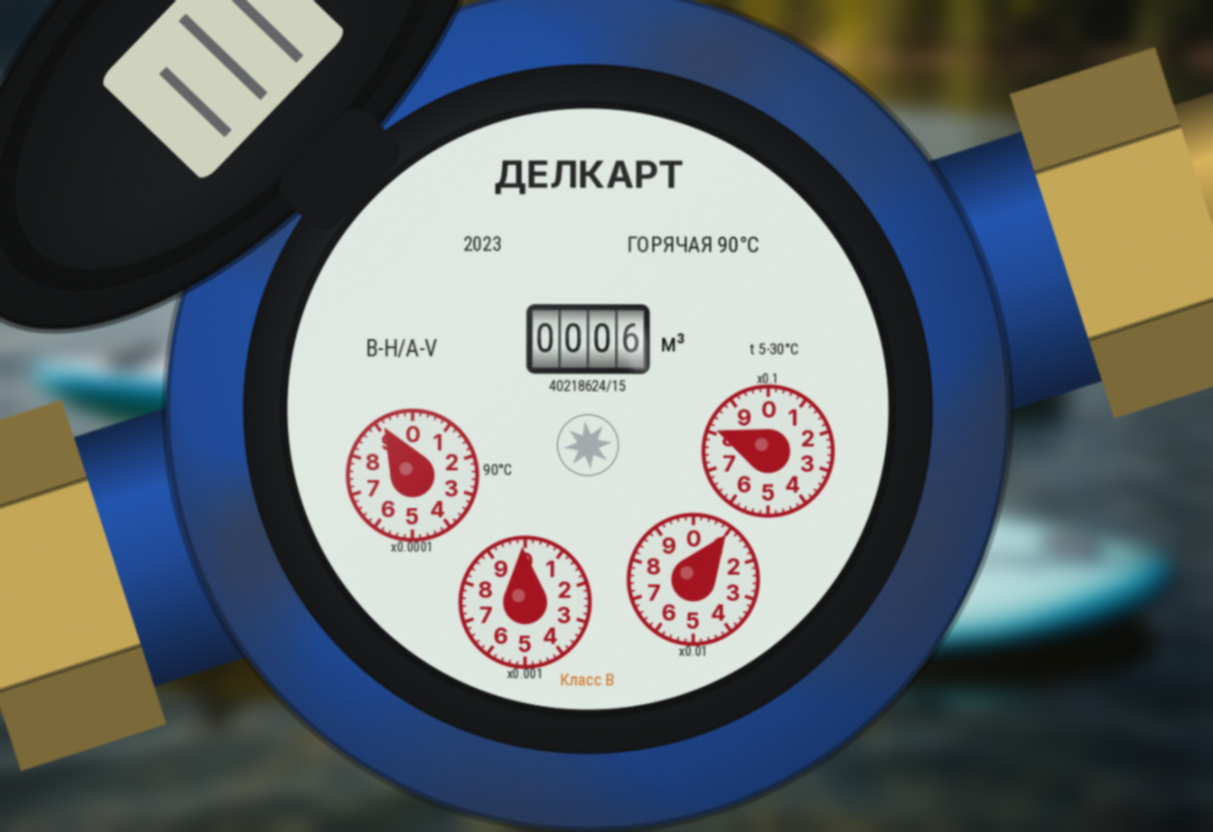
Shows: 6.8099 m³
